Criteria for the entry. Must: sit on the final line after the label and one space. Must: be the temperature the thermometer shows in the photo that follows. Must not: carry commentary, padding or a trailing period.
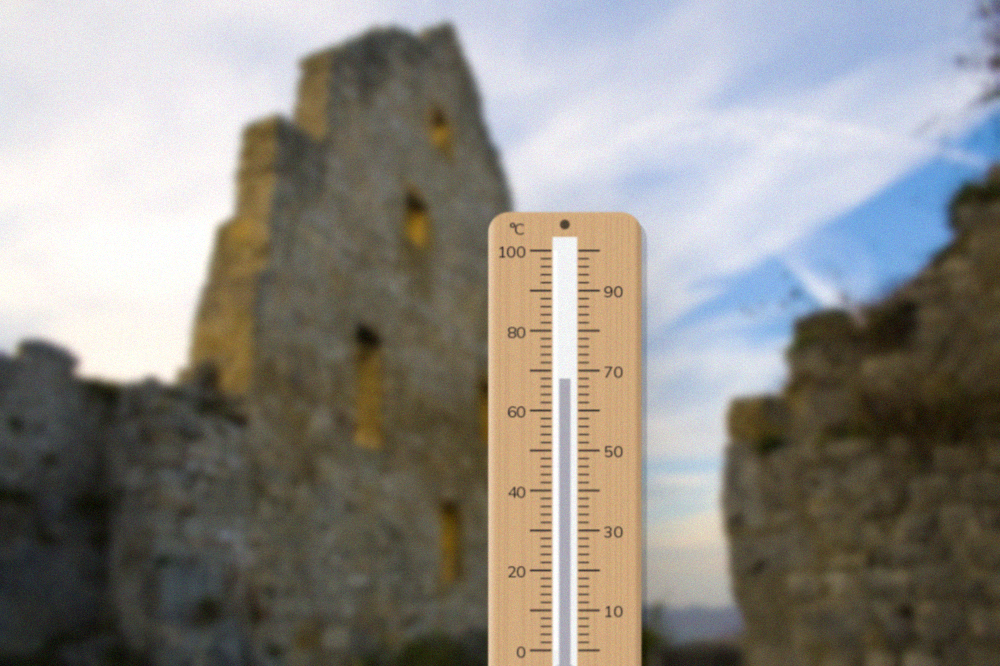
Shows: 68 °C
